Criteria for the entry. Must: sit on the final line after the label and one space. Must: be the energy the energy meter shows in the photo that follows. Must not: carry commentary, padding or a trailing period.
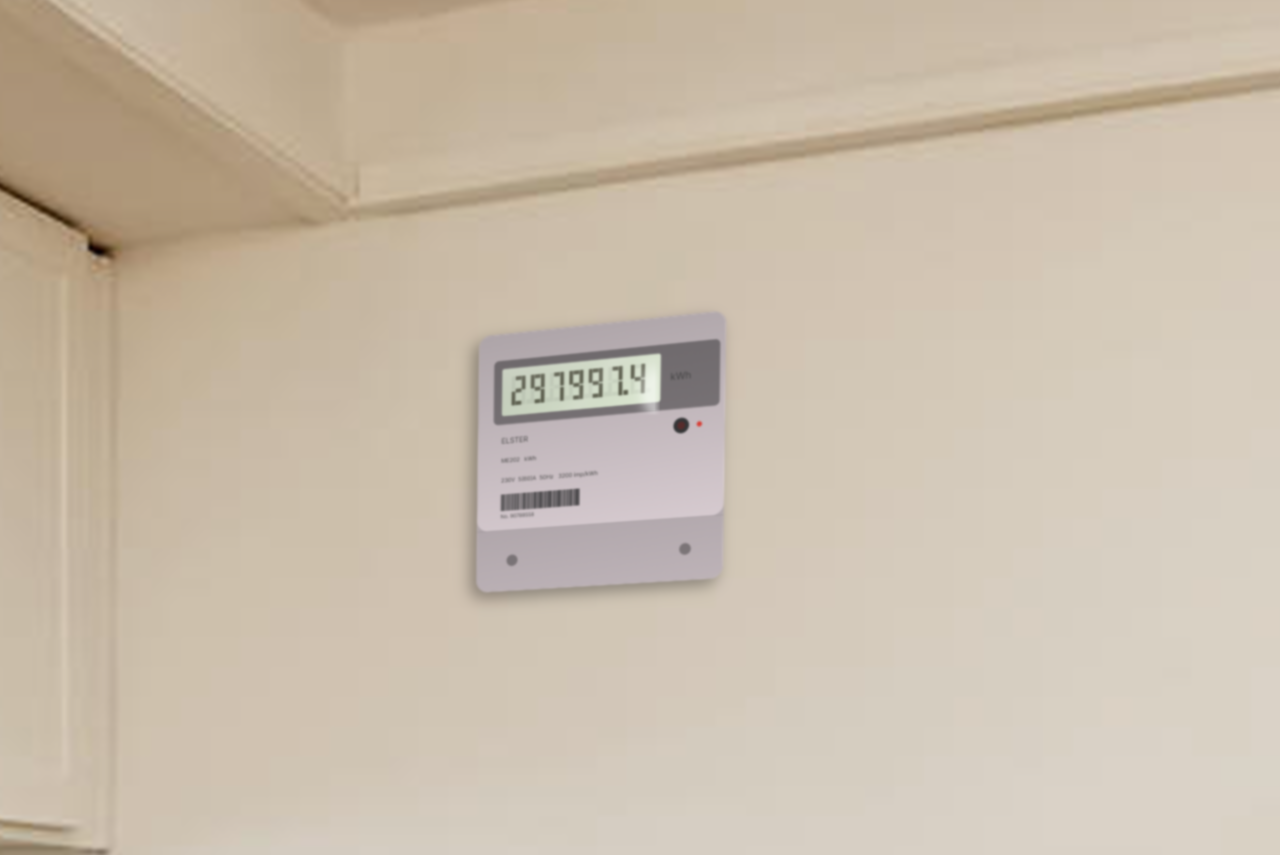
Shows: 297997.4 kWh
